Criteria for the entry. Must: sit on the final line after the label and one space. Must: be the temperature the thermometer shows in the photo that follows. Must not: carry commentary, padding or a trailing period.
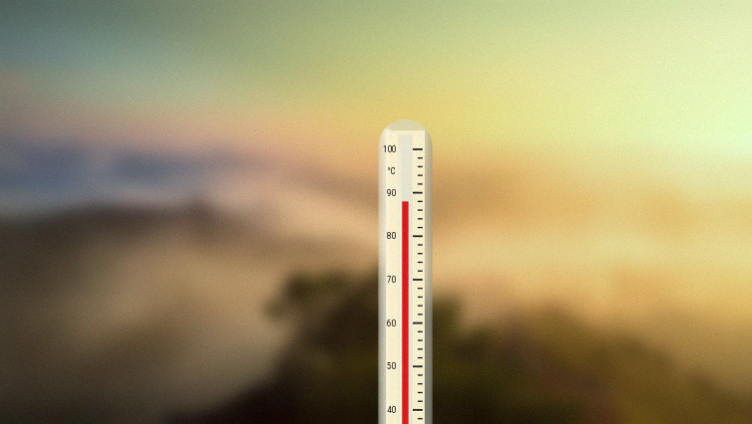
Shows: 88 °C
